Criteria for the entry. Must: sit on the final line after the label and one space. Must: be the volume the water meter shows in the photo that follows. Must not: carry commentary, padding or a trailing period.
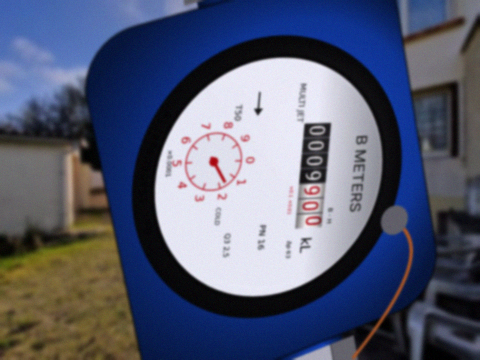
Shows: 9.9001 kL
